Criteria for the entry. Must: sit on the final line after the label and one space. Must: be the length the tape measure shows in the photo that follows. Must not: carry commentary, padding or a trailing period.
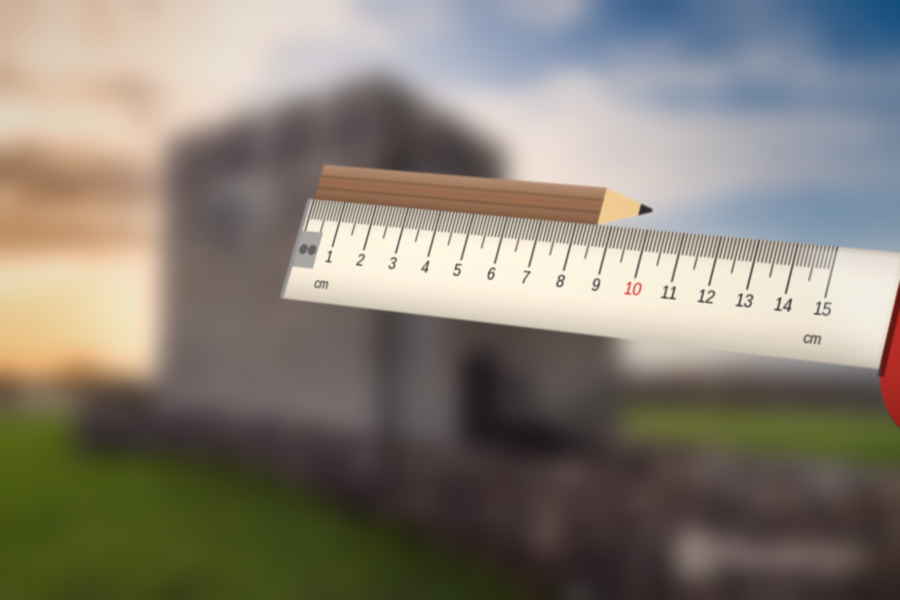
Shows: 10 cm
